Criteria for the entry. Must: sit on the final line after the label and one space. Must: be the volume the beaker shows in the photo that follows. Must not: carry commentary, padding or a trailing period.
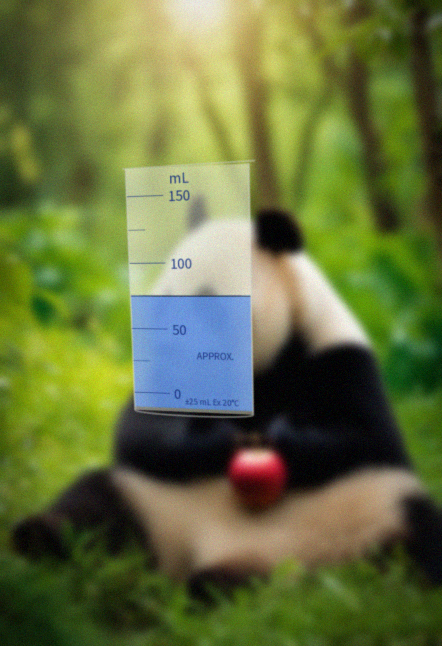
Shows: 75 mL
